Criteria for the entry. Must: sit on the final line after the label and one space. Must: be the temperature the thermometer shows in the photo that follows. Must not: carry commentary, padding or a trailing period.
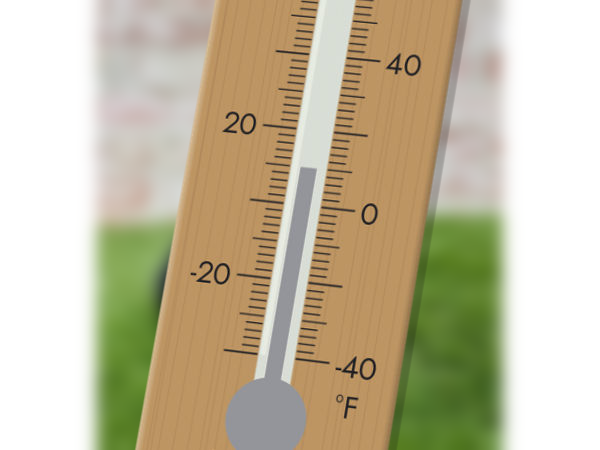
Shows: 10 °F
